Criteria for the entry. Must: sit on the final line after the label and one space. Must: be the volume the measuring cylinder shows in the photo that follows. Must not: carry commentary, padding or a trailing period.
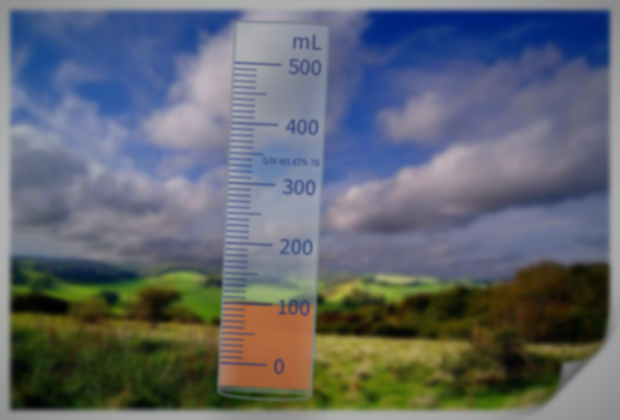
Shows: 100 mL
